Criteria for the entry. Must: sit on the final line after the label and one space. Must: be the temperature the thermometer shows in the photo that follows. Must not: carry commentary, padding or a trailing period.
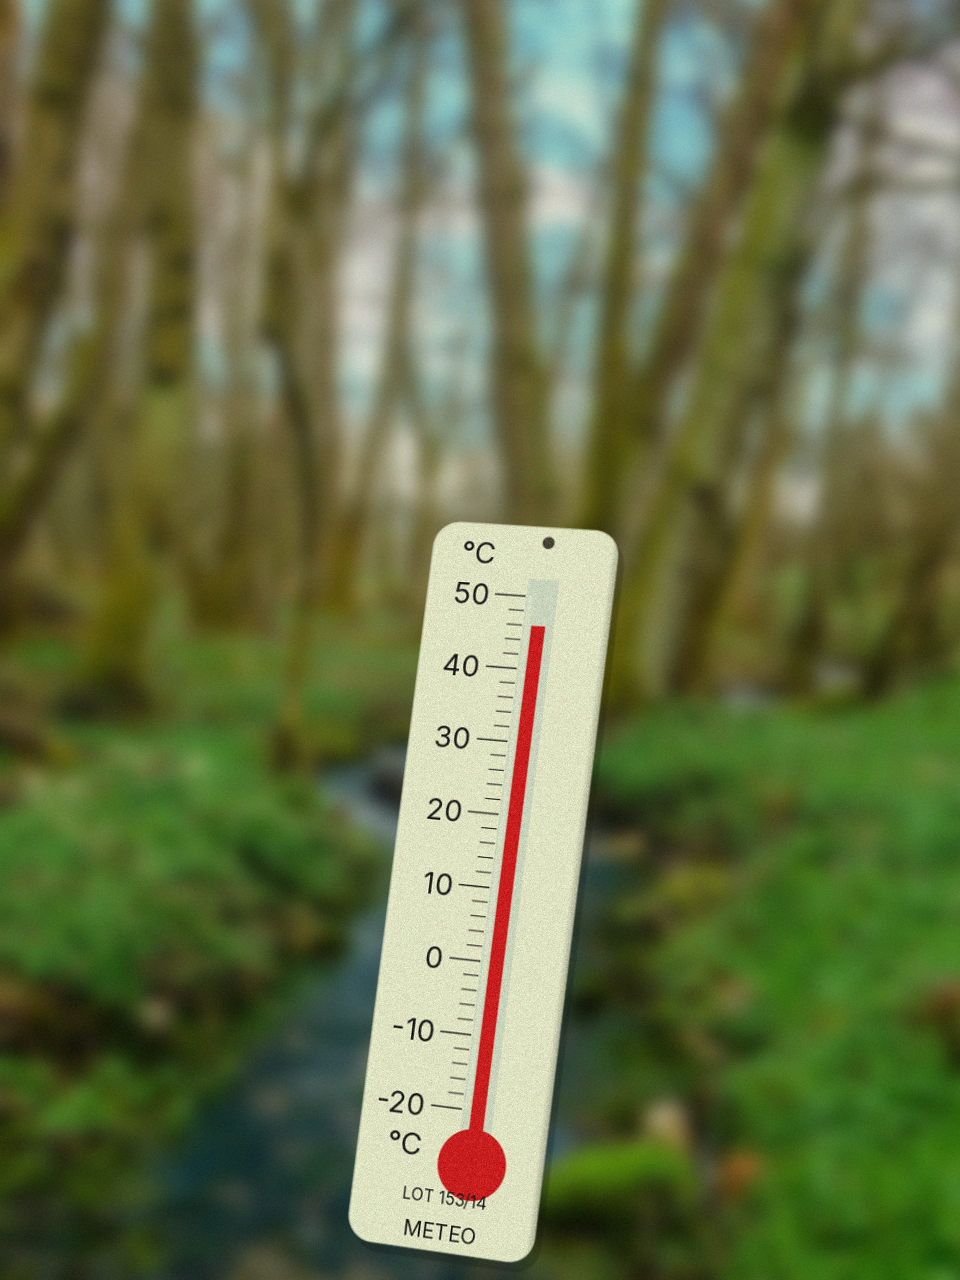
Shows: 46 °C
